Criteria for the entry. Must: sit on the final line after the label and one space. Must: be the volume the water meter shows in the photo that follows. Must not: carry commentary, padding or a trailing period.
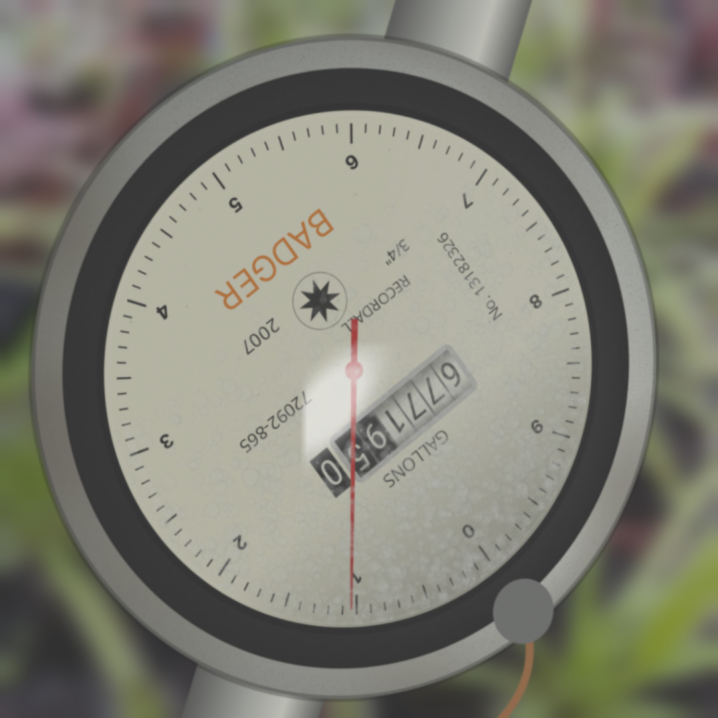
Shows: 6771951.0 gal
